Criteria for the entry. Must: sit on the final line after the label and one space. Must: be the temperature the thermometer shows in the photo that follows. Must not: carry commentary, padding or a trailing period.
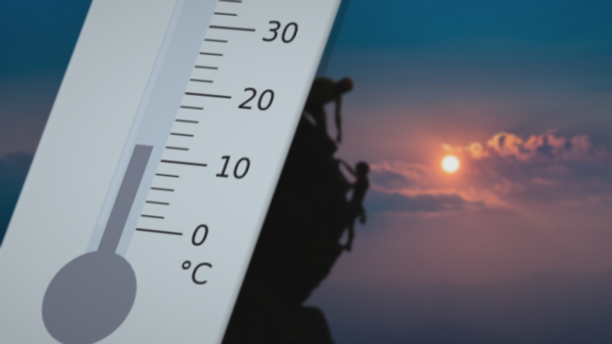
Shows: 12 °C
